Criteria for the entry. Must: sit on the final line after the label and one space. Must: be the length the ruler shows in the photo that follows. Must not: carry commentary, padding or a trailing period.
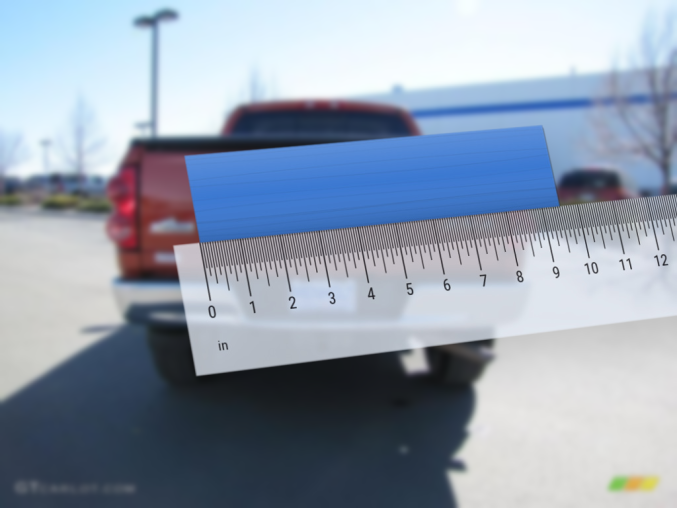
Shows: 9.5 in
